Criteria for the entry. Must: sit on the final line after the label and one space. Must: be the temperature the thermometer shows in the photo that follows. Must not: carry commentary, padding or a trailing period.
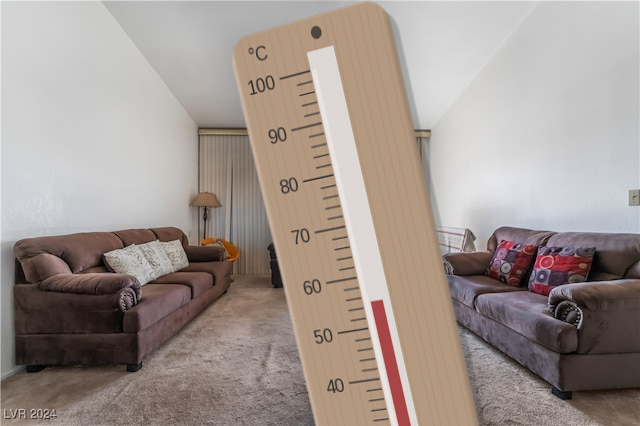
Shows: 55 °C
